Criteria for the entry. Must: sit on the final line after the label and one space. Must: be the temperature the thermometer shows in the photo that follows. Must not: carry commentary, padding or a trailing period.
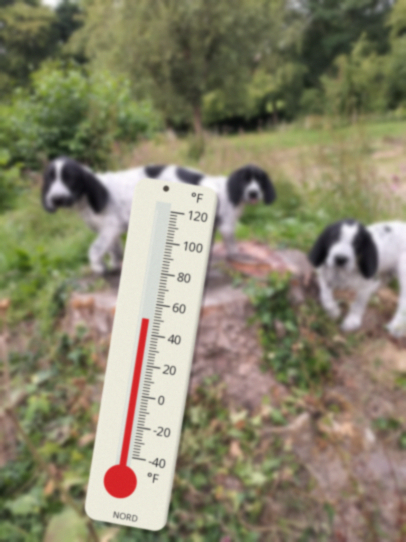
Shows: 50 °F
